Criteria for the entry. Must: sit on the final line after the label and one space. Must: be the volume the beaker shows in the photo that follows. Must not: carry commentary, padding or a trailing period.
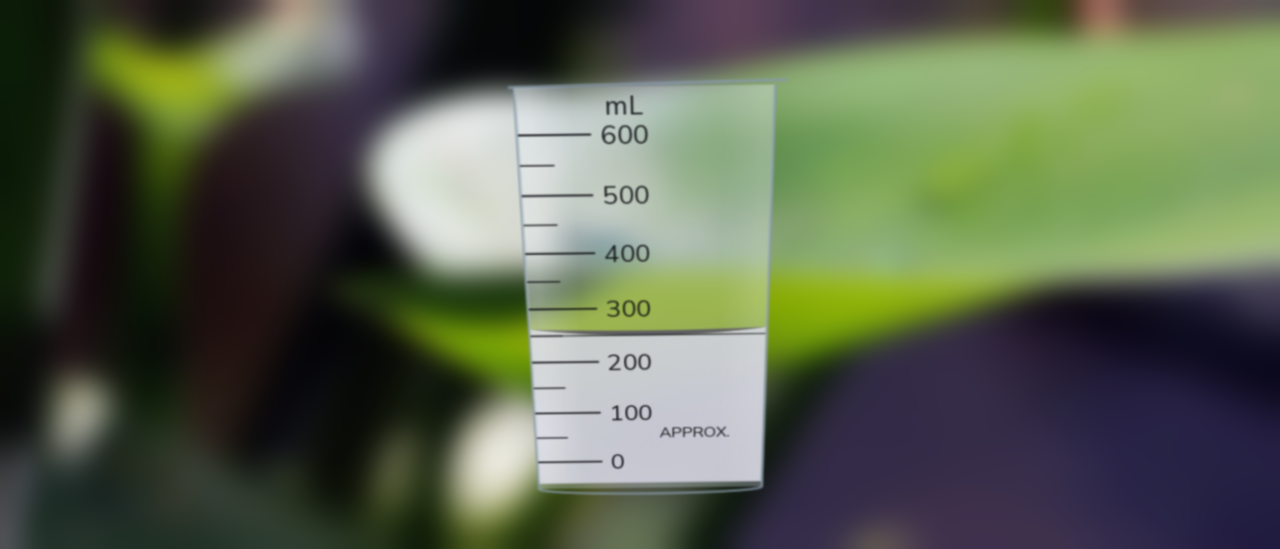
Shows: 250 mL
